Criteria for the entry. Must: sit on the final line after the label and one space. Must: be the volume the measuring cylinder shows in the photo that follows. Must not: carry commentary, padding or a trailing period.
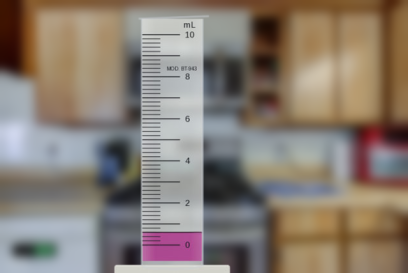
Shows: 0.6 mL
